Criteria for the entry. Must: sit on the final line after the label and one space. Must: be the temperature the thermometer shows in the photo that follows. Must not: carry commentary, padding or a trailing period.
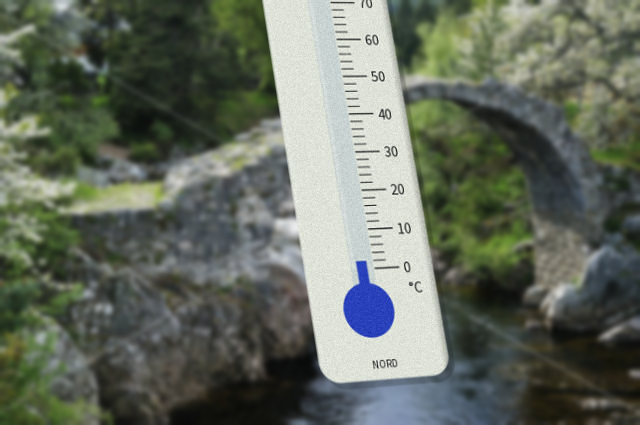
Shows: 2 °C
